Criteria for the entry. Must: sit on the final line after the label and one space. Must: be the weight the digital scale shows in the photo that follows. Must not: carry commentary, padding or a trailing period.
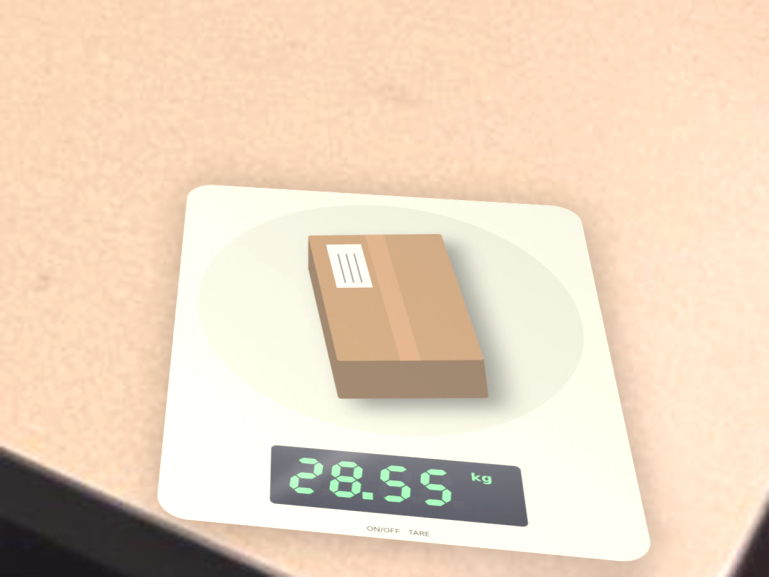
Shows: 28.55 kg
